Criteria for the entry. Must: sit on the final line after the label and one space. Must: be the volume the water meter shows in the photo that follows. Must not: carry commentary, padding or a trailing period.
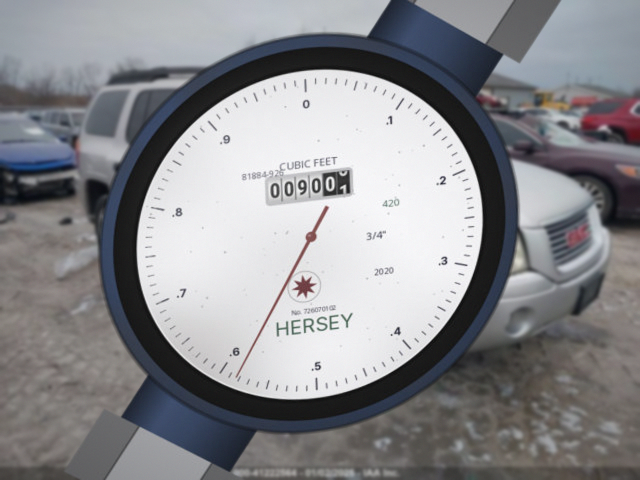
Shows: 9000.58 ft³
